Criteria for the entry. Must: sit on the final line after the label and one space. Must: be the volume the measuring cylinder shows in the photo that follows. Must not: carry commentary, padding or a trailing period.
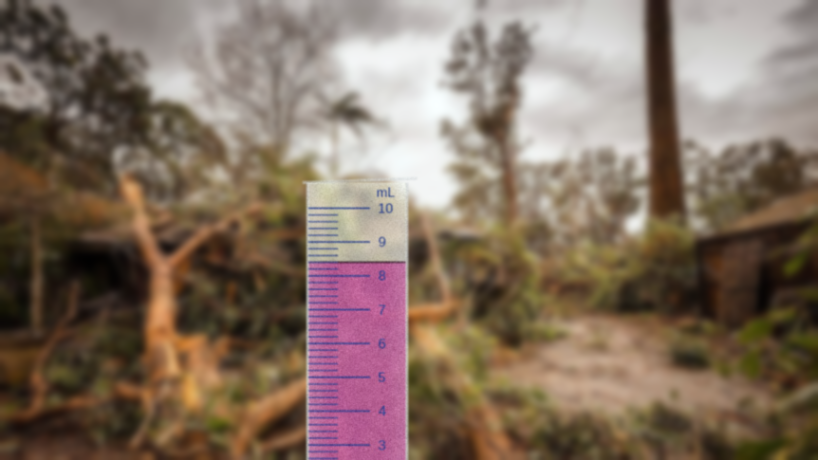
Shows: 8.4 mL
